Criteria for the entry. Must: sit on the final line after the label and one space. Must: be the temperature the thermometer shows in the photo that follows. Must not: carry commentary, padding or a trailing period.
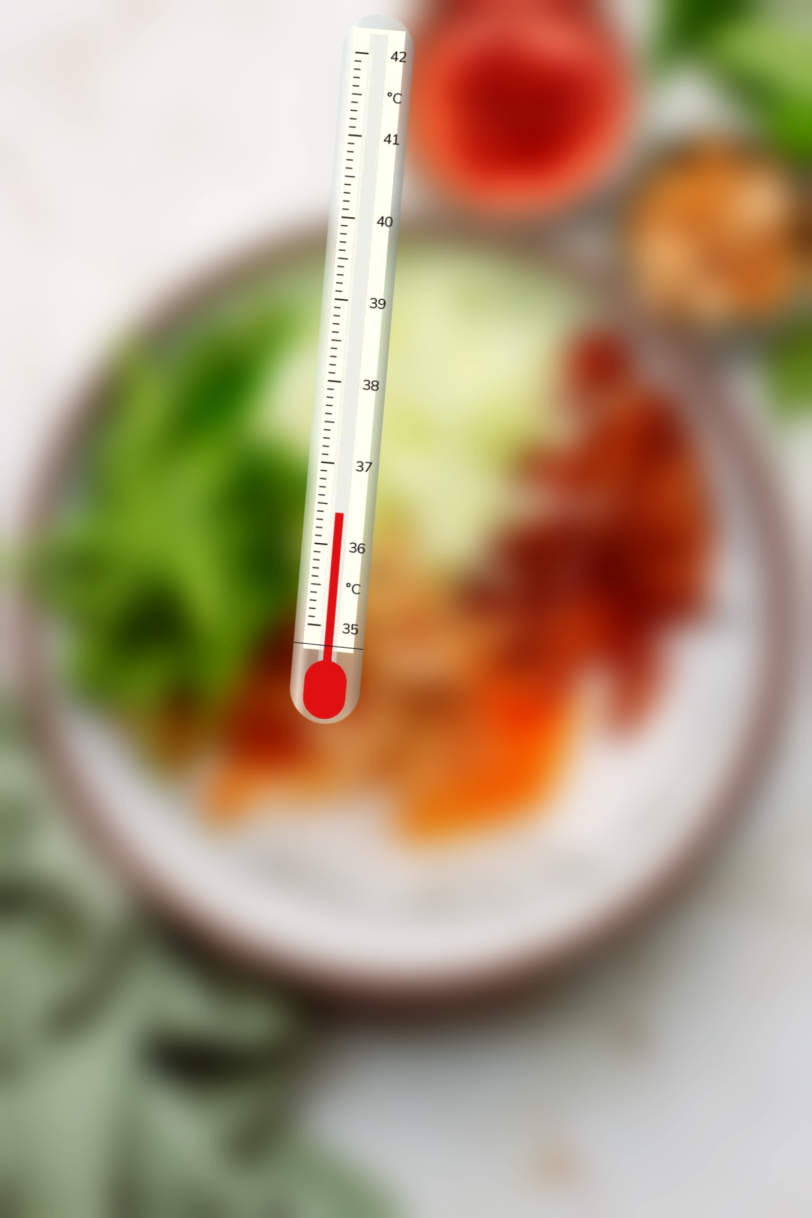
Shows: 36.4 °C
